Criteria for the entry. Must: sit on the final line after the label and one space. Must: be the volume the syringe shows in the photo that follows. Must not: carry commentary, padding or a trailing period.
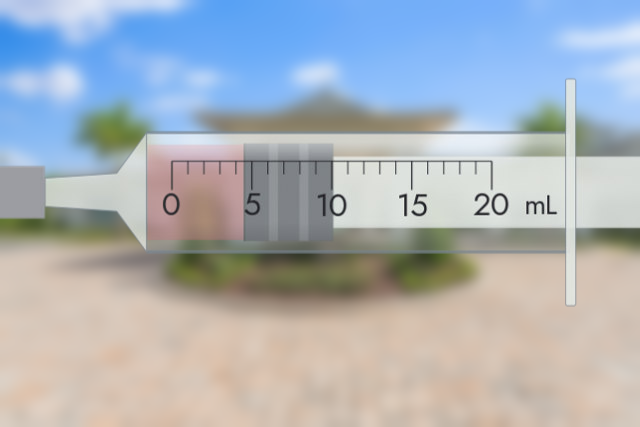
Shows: 4.5 mL
